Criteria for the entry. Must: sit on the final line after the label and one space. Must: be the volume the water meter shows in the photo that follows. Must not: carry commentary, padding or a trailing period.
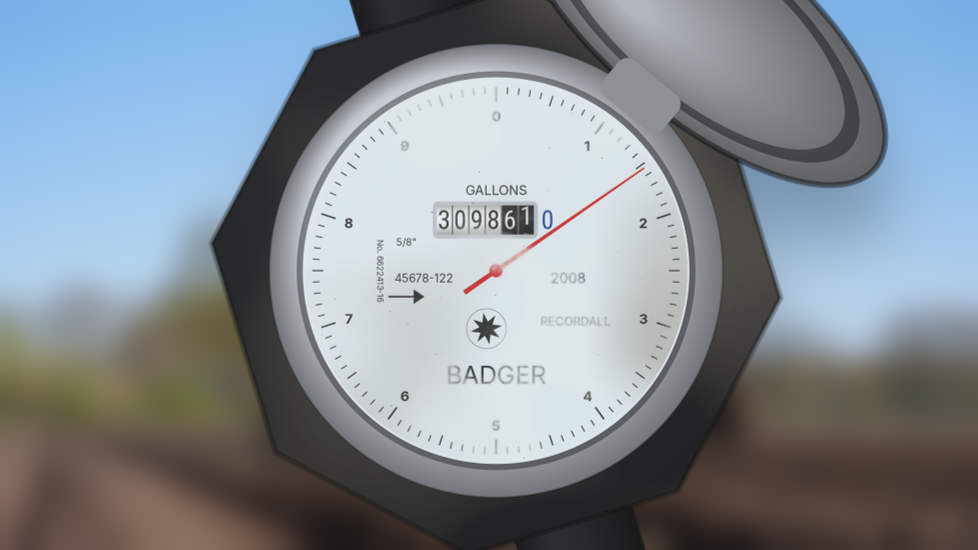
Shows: 3098611.5 gal
